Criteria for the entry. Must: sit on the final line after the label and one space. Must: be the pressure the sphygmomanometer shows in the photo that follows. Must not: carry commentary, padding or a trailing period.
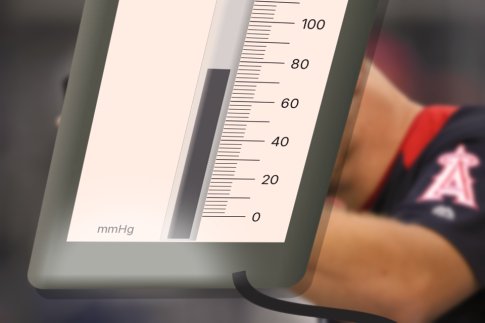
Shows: 76 mmHg
